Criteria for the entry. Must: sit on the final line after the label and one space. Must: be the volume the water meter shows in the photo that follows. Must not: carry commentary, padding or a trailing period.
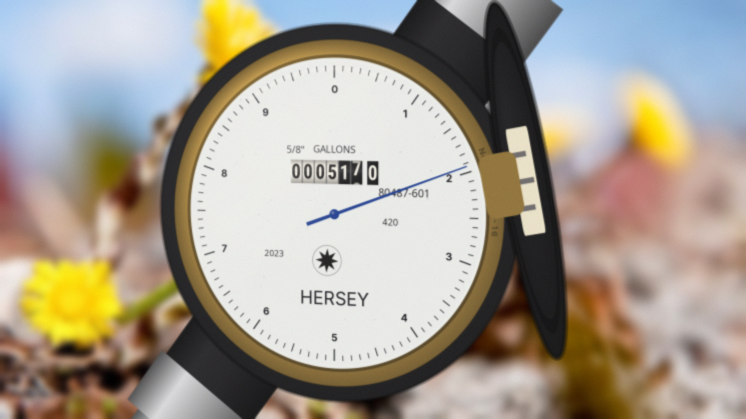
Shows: 5171.9 gal
